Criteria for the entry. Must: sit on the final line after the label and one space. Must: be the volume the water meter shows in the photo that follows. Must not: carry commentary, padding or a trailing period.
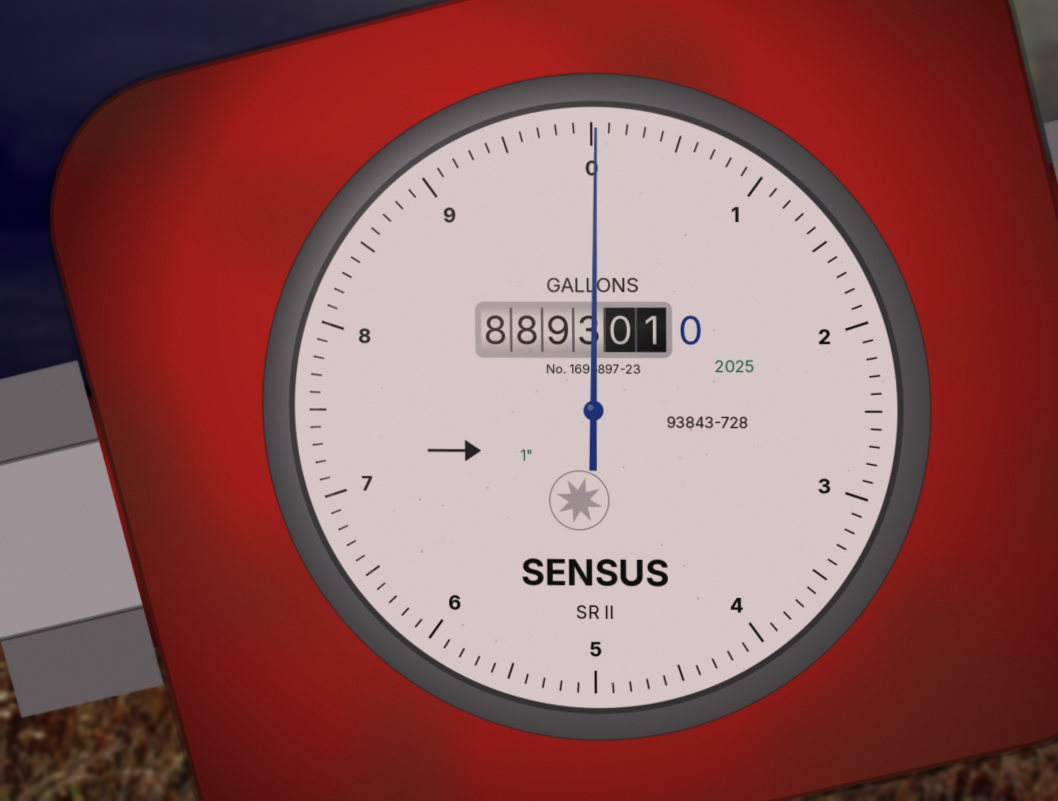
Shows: 8893010.0 gal
